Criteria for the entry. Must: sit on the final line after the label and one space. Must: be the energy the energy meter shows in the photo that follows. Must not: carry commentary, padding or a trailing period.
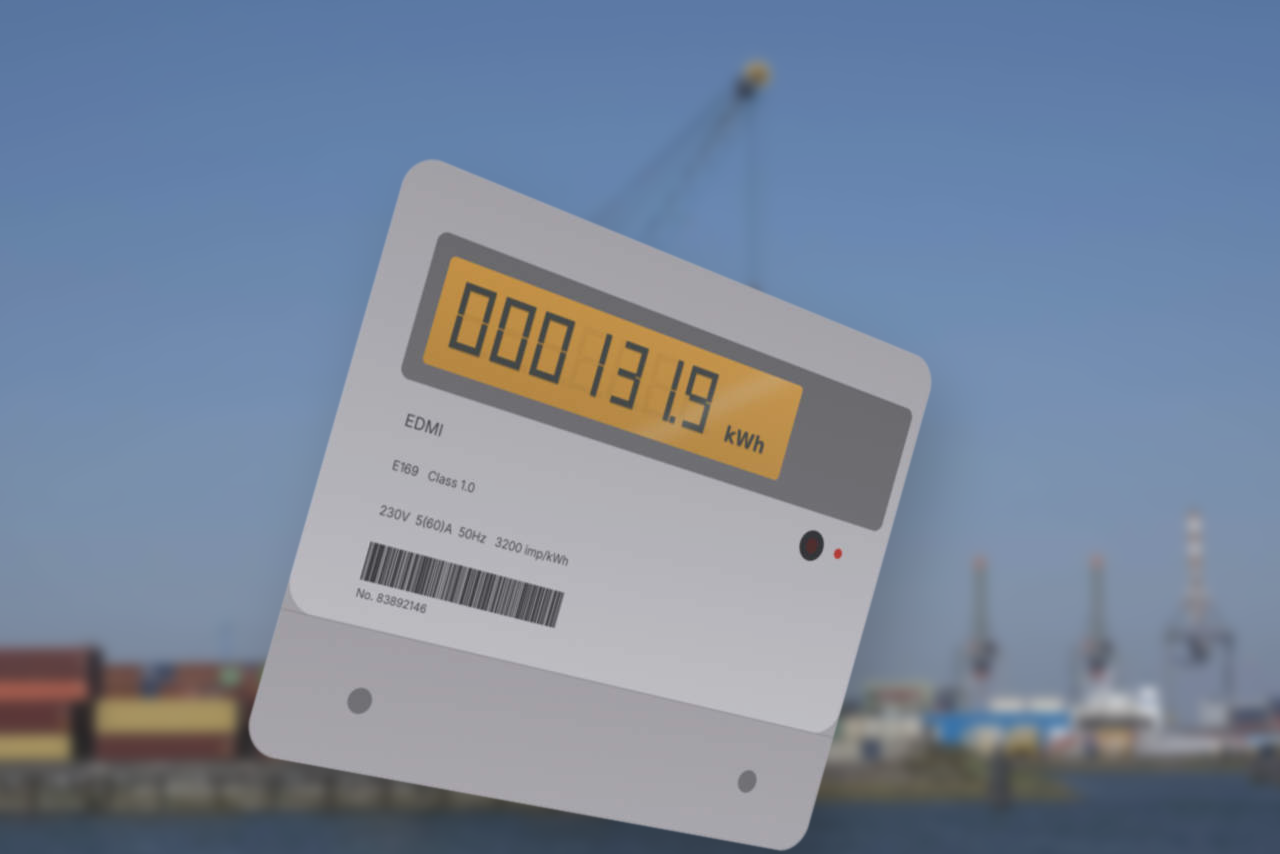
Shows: 131.9 kWh
